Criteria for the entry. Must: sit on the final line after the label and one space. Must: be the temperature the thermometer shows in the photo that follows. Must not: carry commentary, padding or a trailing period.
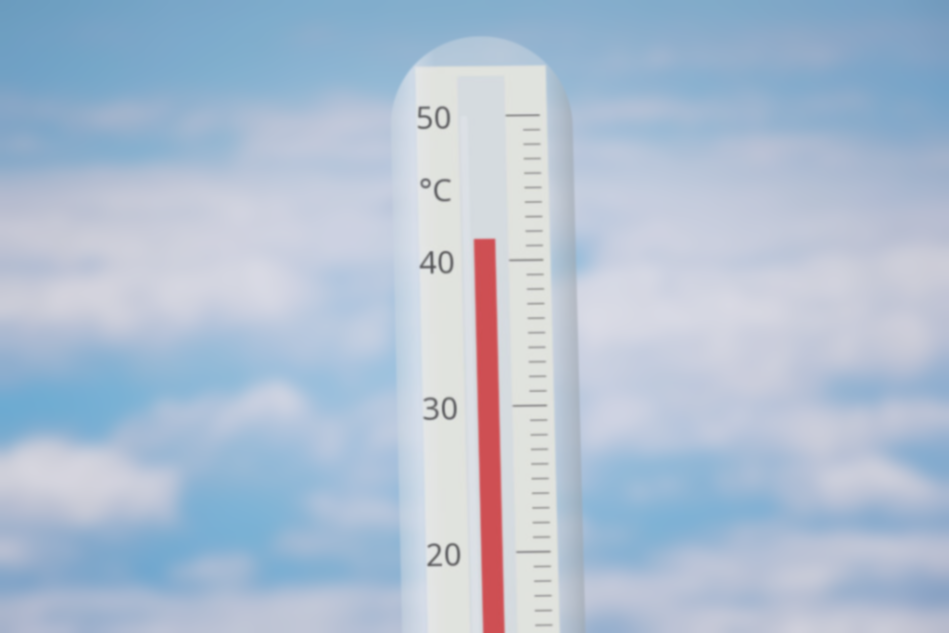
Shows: 41.5 °C
